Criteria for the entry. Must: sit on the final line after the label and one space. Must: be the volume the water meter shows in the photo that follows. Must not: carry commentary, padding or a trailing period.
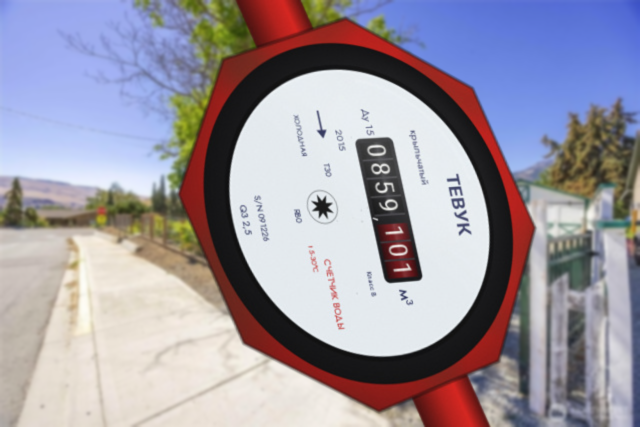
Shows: 859.101 m³
